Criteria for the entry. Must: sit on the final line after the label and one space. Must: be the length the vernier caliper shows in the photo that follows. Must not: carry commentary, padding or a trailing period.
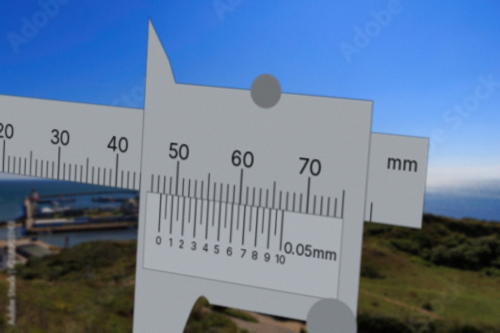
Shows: 47.5 mm
